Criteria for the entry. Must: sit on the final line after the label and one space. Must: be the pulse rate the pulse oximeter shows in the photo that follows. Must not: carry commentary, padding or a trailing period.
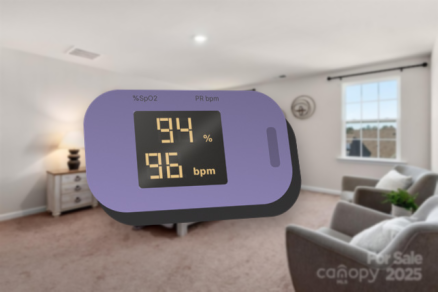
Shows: 96 bpm
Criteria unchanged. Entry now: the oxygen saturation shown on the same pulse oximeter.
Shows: 94 %
